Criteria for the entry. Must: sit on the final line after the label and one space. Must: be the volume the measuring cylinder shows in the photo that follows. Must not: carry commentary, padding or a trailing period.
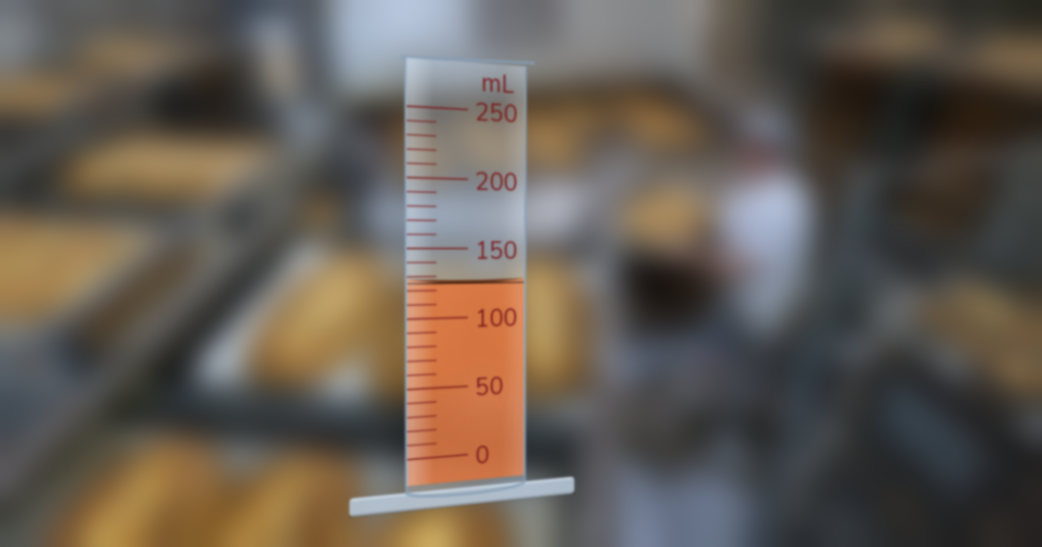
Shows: 125 mL
